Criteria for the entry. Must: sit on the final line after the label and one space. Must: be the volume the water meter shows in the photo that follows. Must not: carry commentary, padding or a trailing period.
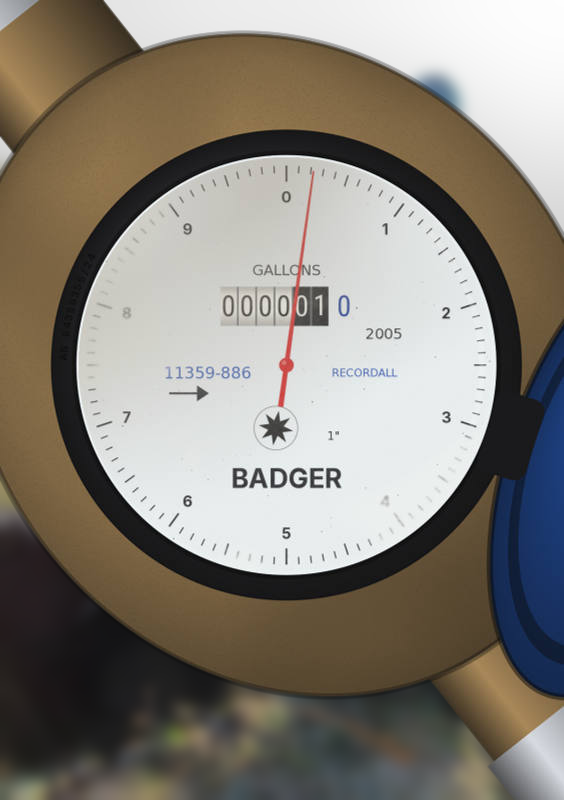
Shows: 10.2 gal
